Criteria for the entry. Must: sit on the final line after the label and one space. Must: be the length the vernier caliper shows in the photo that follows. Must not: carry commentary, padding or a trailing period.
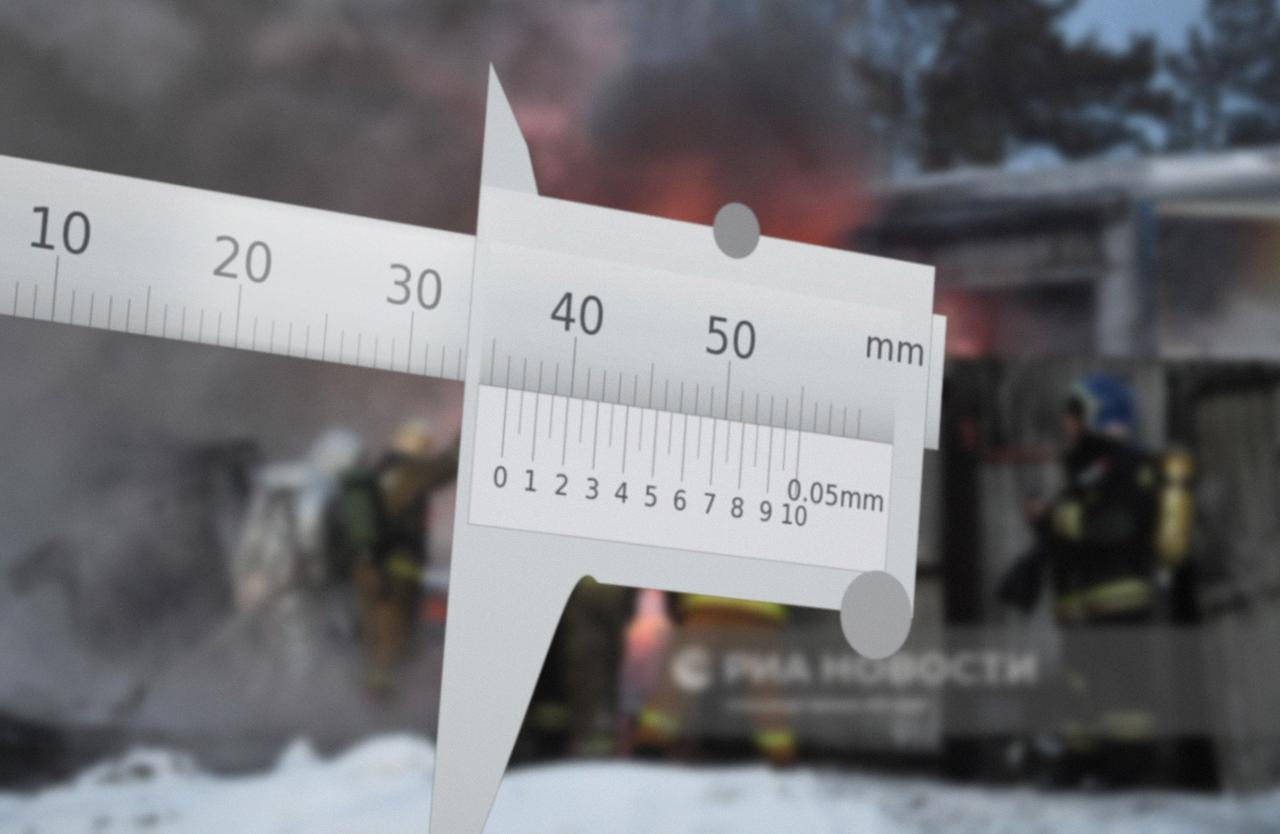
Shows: 36.0 mm
